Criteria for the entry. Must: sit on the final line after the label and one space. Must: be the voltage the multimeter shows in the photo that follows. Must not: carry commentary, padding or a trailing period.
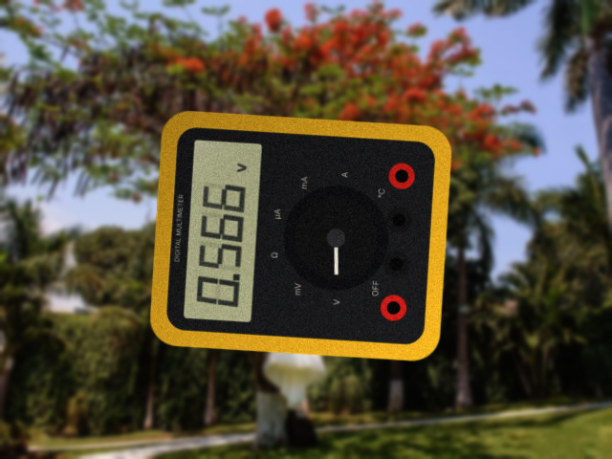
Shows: 0.566 V
